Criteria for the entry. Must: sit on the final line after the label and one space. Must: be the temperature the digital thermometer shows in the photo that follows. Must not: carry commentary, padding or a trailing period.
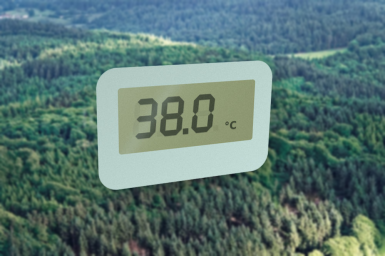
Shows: 38.0 °C
